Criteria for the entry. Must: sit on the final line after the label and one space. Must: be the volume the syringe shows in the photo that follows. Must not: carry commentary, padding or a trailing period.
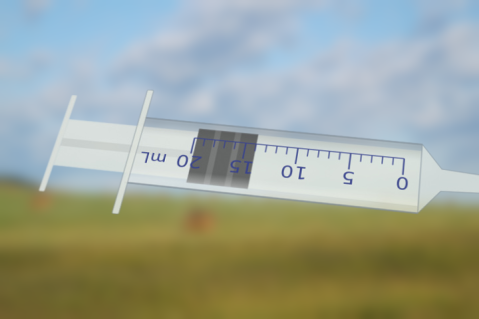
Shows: 14 mL
